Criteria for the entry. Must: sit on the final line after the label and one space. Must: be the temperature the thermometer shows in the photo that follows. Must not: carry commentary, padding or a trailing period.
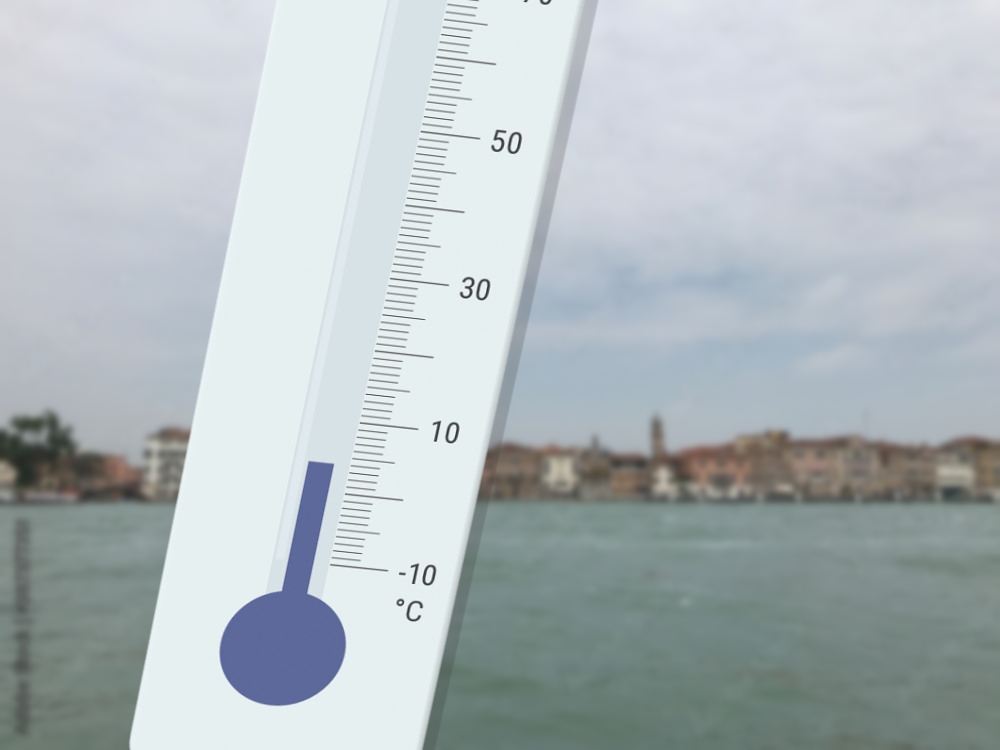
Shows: 4 °C
